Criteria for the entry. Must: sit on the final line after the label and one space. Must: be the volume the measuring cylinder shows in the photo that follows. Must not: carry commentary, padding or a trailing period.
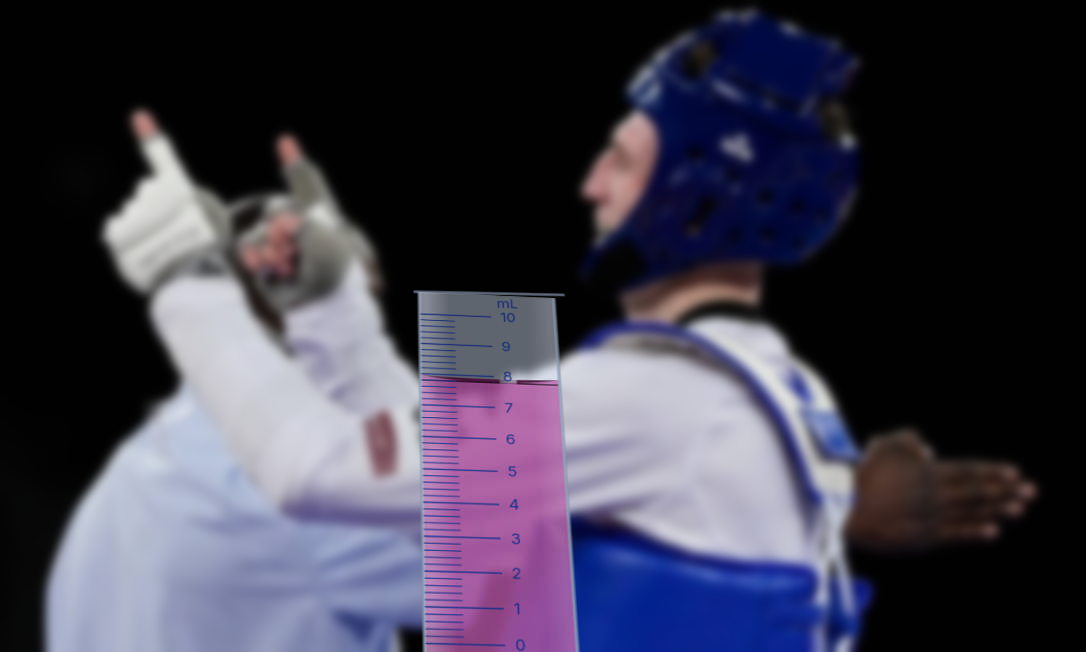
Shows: 7.8 mL
